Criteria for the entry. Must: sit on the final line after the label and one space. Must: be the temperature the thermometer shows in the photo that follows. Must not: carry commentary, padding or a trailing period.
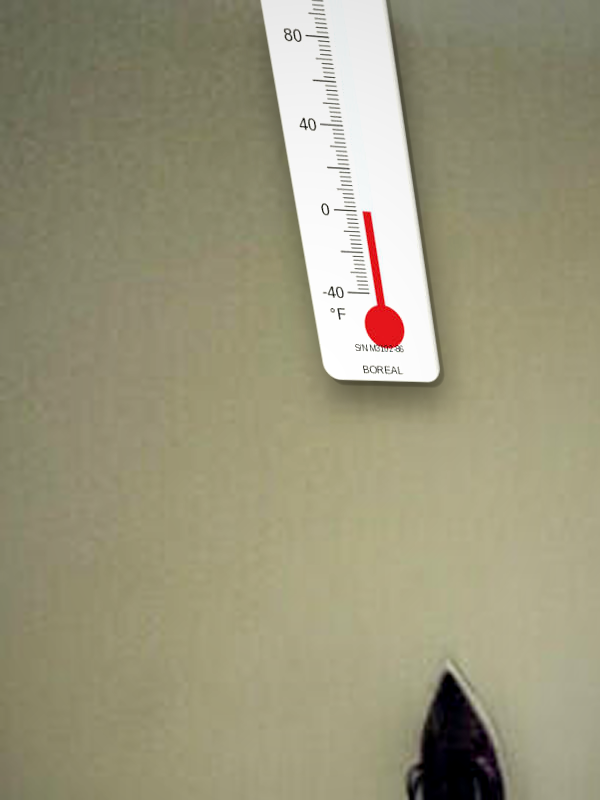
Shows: 0 °F
